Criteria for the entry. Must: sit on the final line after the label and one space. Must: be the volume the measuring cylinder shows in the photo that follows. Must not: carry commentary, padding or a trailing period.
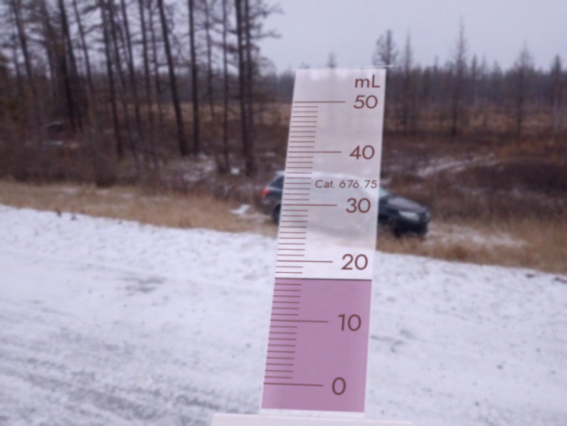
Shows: 17 mL
